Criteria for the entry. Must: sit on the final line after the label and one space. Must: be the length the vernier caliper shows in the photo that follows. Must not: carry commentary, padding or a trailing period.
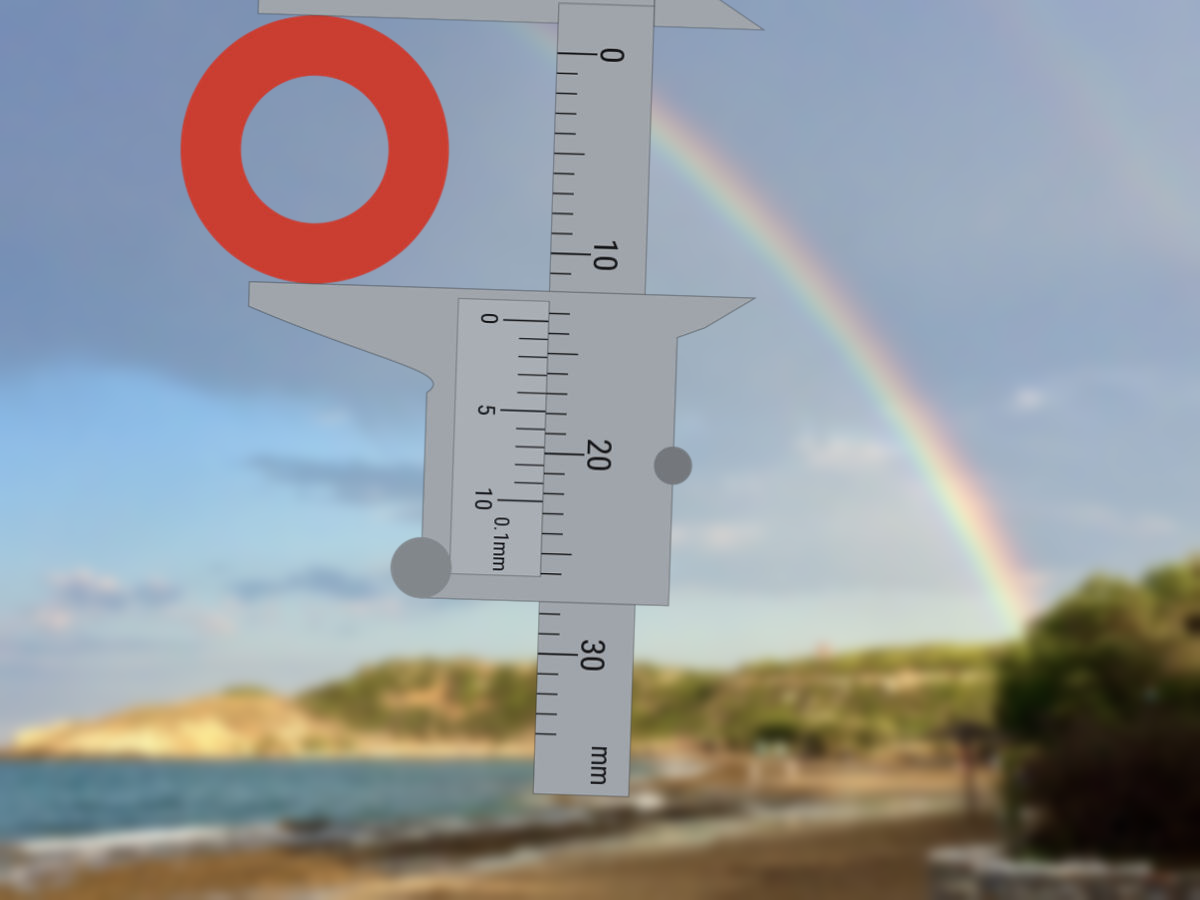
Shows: 13.4 mm
